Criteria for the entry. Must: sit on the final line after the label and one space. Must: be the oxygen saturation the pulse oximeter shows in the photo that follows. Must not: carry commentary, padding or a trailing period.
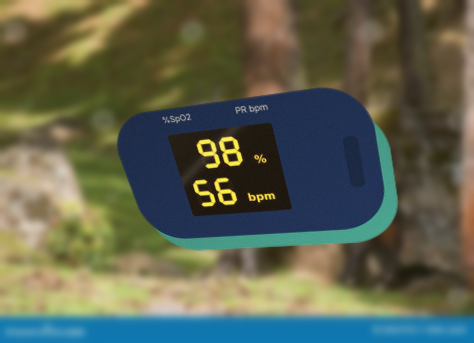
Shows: 98 %
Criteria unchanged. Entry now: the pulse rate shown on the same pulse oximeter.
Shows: 56 bpm
